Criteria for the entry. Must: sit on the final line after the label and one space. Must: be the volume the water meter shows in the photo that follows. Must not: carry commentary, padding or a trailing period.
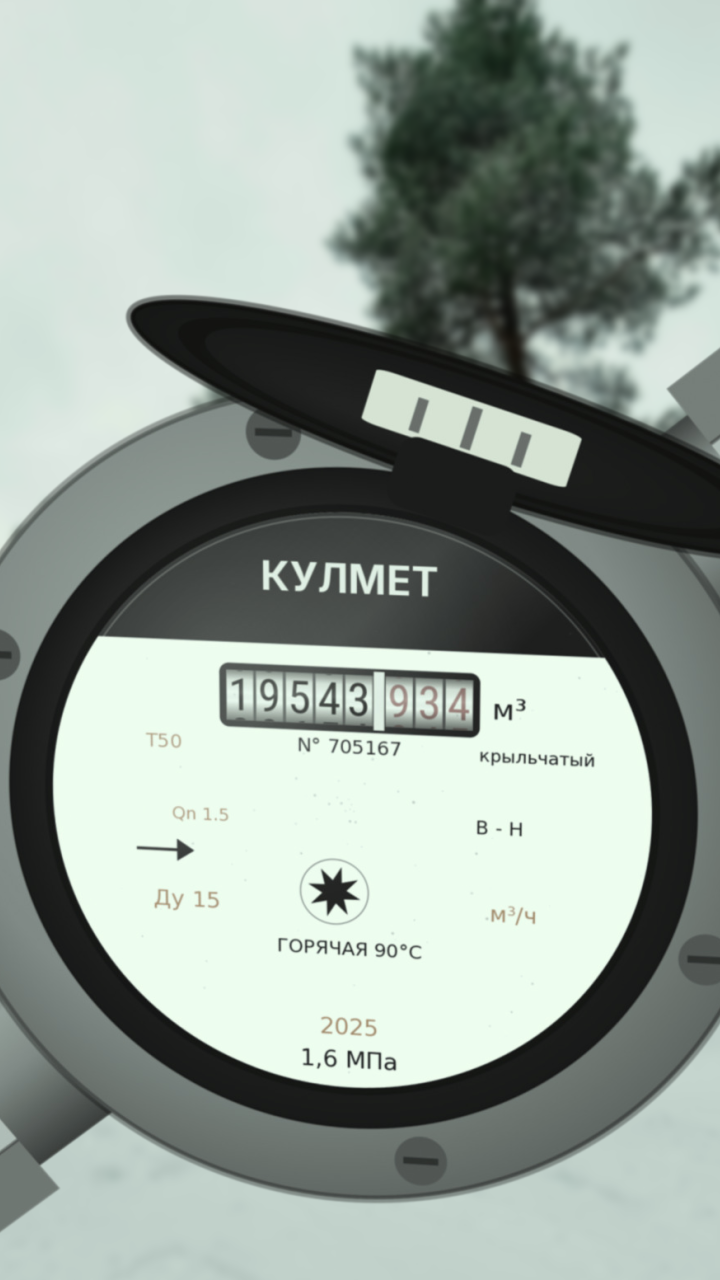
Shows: 19543.934 m³
